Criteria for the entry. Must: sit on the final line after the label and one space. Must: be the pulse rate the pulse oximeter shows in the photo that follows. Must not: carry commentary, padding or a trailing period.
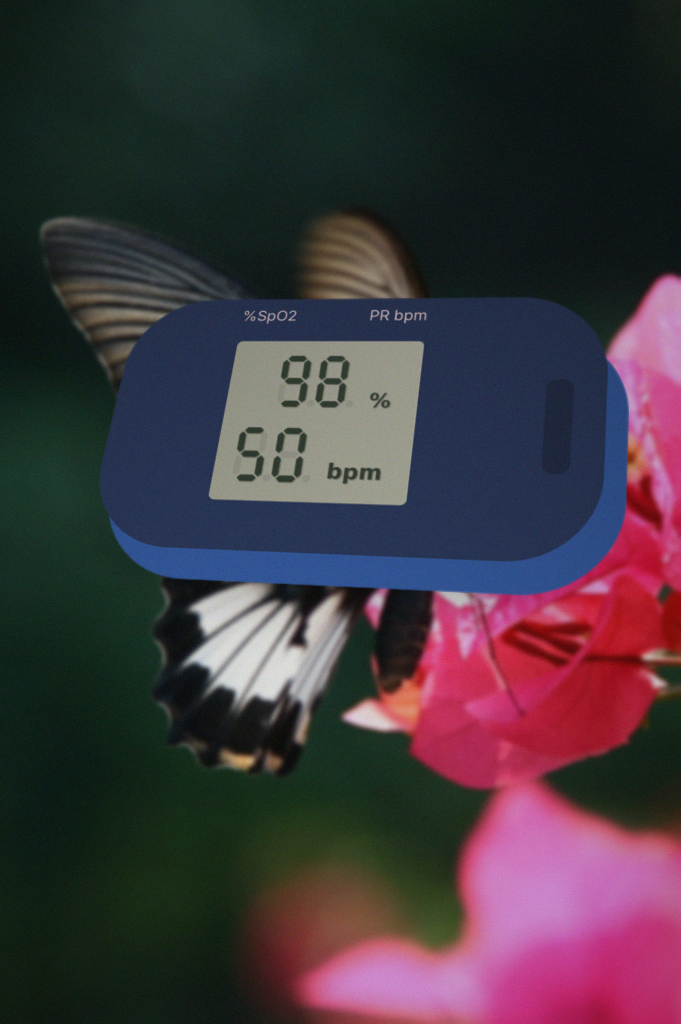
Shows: 50 bpm
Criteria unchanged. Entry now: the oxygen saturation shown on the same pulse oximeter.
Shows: 98 %
